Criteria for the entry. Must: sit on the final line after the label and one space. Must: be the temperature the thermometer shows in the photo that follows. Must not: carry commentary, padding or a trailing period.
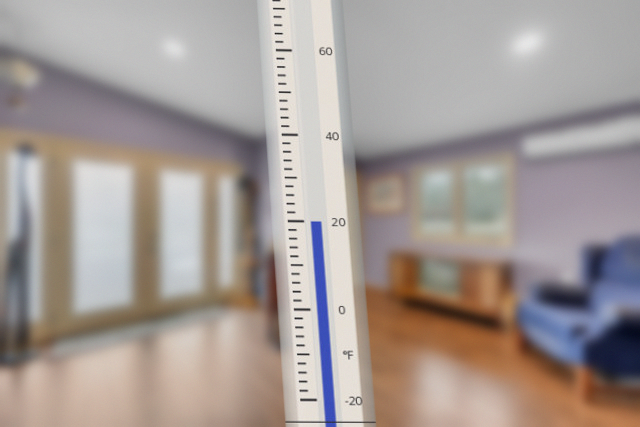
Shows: 20 °F
